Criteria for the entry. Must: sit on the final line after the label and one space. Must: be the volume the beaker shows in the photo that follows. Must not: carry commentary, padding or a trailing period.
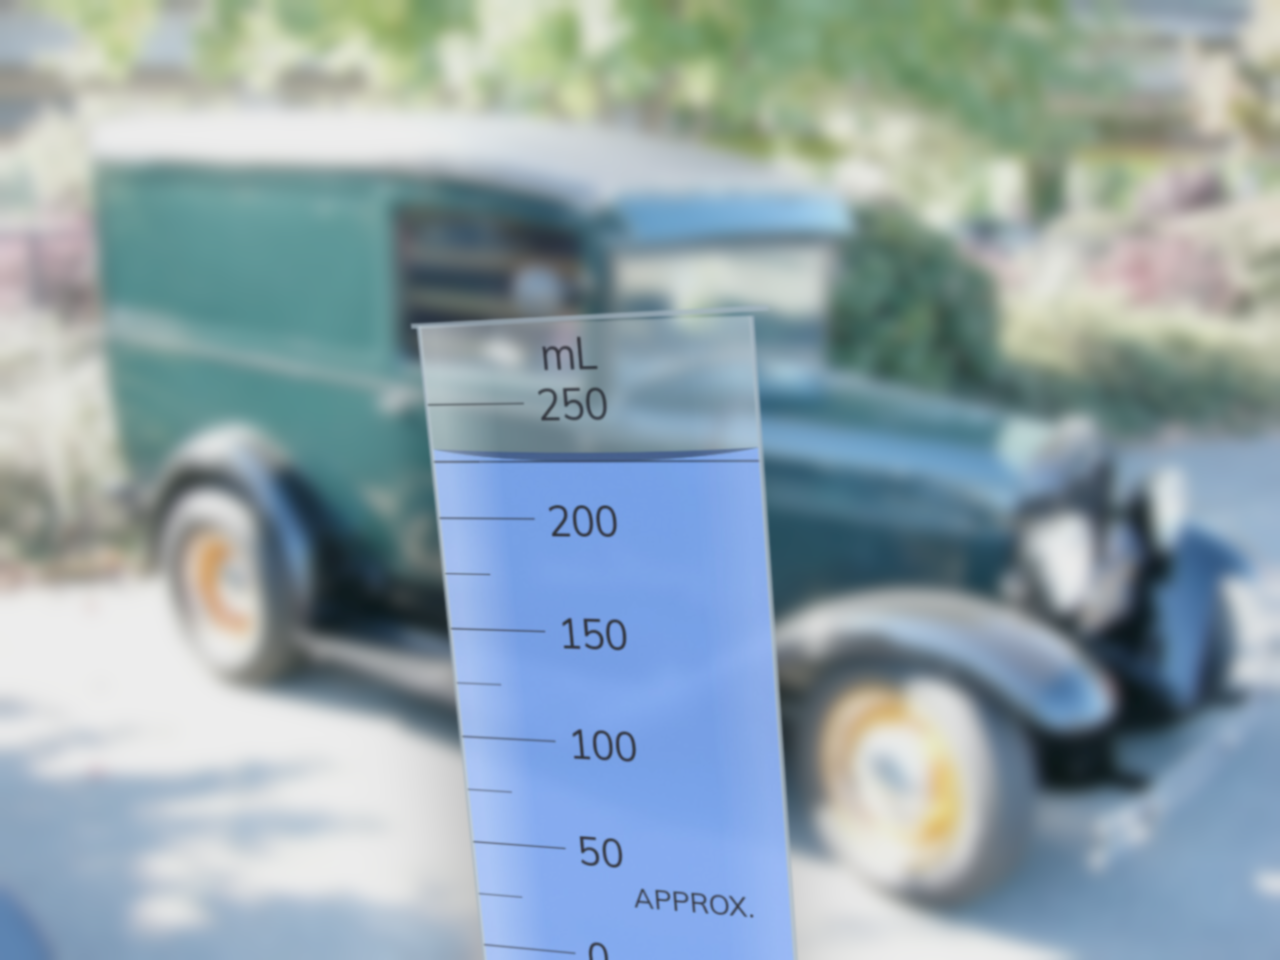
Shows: 225 mL
